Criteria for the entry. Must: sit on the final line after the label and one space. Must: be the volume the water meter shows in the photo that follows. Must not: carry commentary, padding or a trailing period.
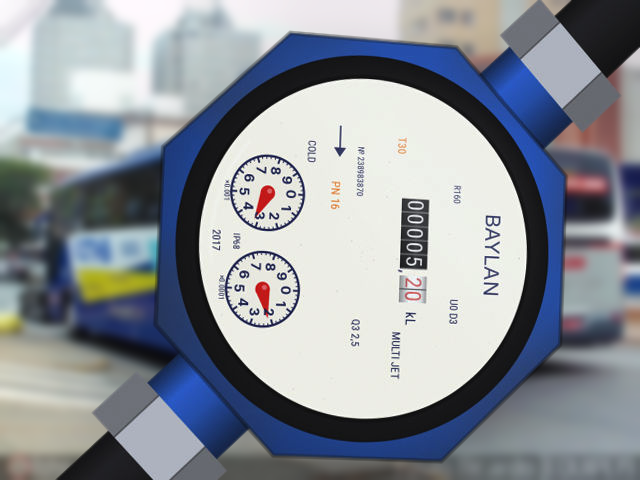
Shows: 5.2032 kL
